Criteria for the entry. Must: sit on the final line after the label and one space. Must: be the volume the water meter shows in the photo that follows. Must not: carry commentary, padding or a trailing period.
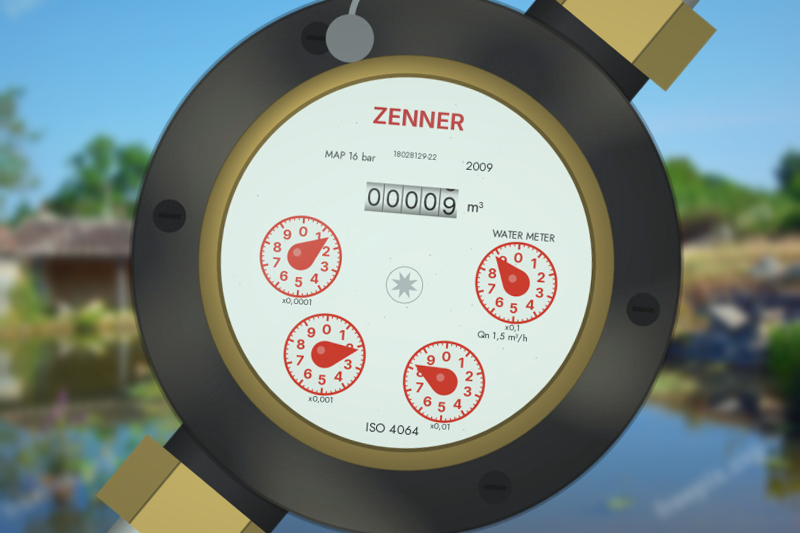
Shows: 8.8821 m³
